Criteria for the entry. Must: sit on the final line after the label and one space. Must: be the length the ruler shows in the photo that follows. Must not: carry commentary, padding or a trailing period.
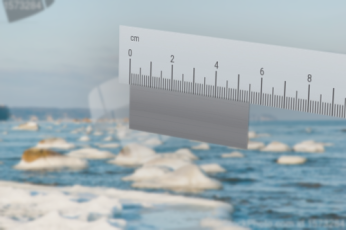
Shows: 5.5 cm
